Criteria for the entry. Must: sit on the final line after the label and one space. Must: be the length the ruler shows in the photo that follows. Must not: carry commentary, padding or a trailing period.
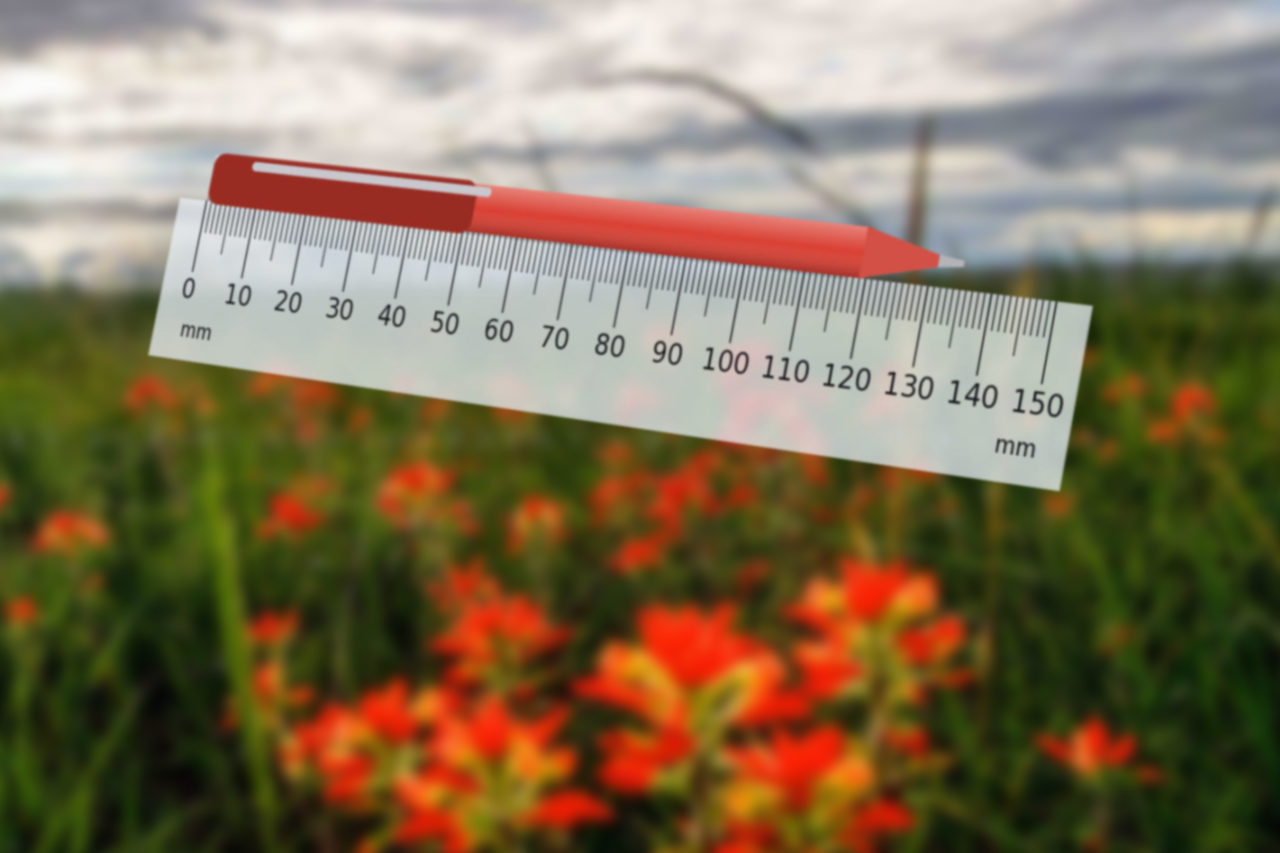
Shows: 135 mm
